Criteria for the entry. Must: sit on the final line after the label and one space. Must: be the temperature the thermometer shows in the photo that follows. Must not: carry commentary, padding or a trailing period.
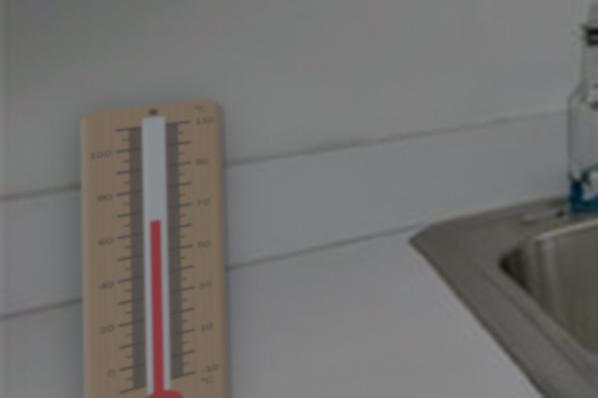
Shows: 65 °C
